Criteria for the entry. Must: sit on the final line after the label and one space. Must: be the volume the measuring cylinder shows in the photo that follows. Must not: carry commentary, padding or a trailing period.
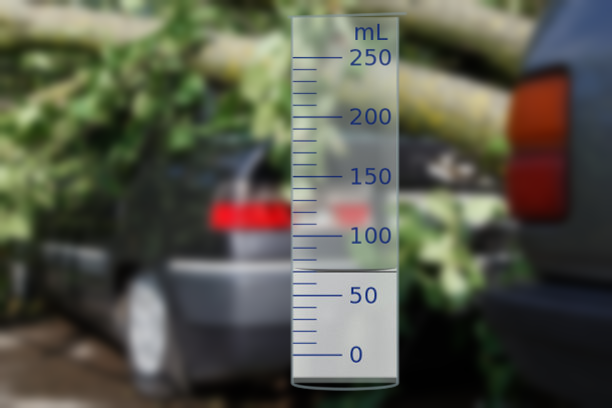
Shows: 70 mL
